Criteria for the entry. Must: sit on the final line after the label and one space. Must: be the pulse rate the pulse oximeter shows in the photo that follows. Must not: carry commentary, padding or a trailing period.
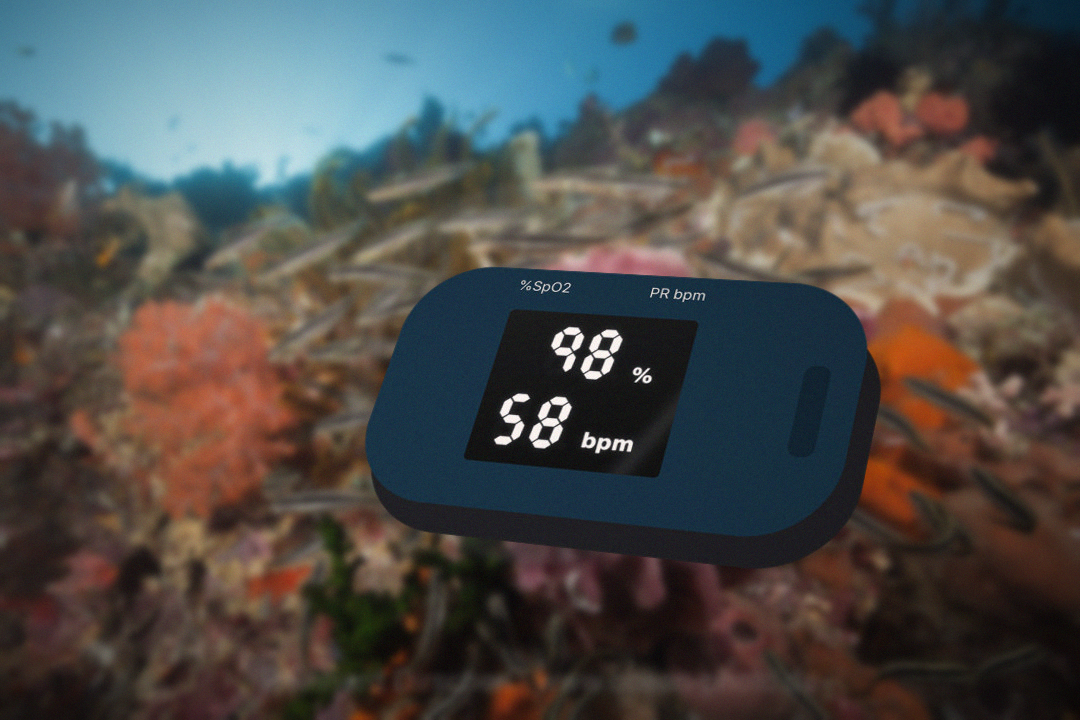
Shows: 58 bpm
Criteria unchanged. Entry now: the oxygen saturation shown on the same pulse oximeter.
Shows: 98 %
